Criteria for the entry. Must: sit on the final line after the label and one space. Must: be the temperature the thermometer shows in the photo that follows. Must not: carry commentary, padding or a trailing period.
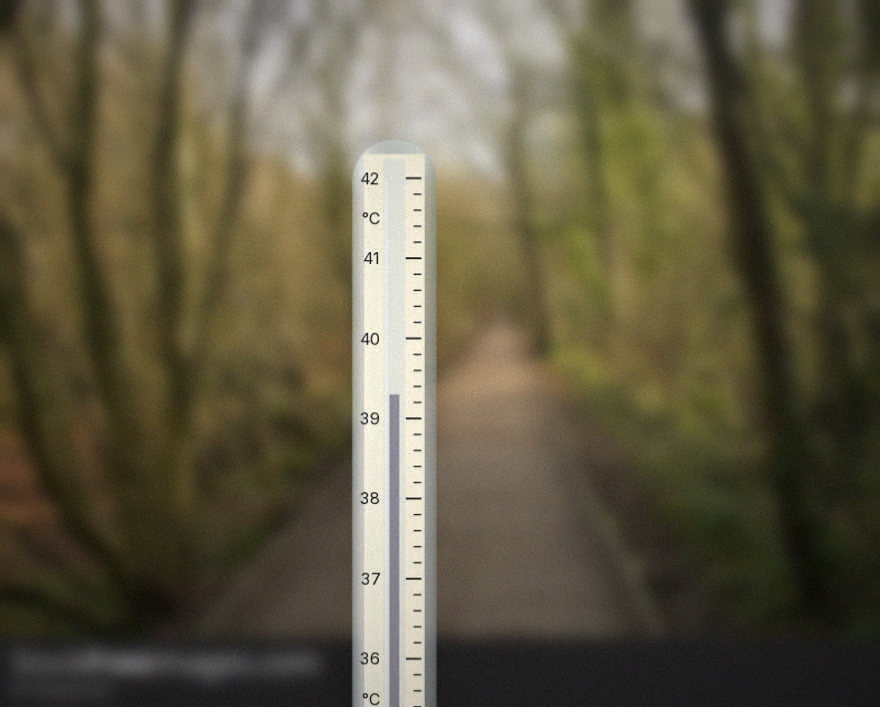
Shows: 39.3 °C
